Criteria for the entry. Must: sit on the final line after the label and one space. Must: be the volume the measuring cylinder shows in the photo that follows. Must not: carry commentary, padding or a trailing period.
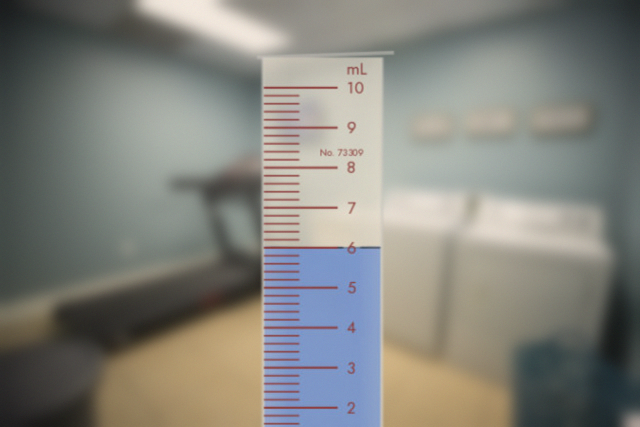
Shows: 6 mL
